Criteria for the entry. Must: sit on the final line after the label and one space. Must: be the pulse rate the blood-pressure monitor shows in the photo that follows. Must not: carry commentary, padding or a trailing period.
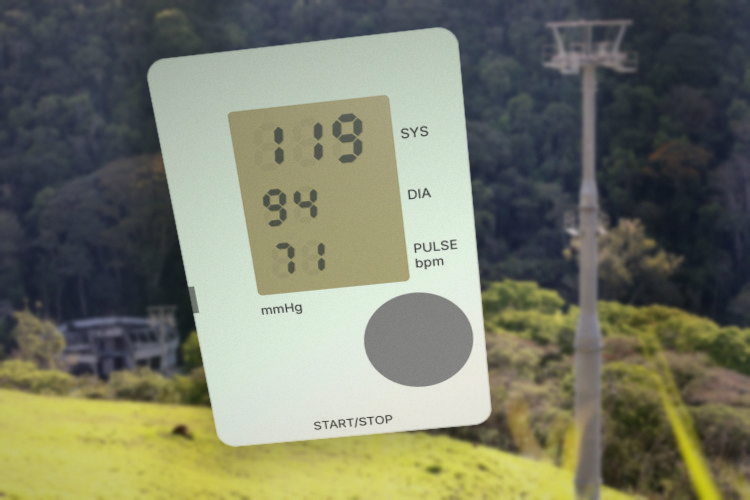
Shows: 71 bpm
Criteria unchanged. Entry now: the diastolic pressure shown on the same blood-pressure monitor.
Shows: 94 mmHg
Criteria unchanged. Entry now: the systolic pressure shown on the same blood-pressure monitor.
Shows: 119 mmHg
